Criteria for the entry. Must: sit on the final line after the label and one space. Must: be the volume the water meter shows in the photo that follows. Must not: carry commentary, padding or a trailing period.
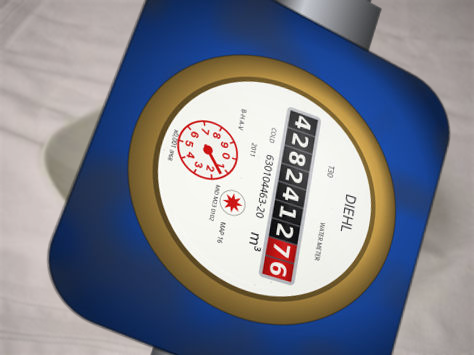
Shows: 4282412.761 m³
